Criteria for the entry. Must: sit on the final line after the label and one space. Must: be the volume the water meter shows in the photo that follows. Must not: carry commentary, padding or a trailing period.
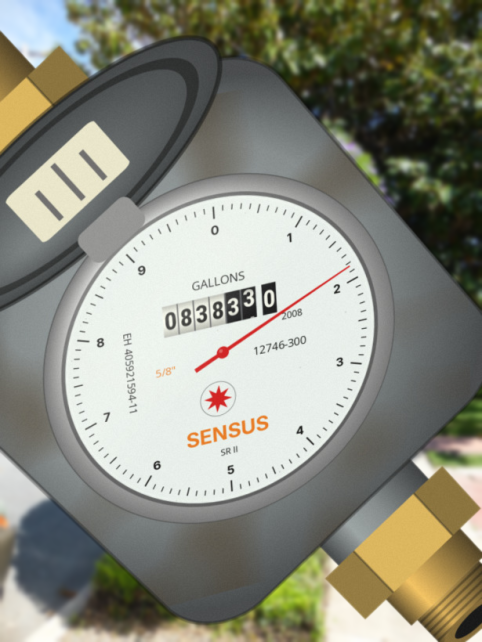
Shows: 838331.8 gal
